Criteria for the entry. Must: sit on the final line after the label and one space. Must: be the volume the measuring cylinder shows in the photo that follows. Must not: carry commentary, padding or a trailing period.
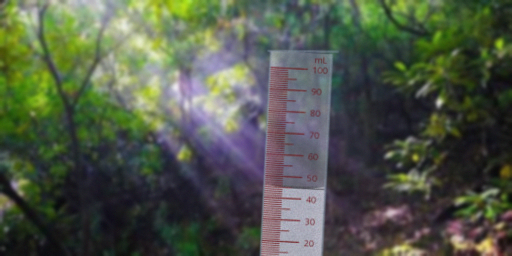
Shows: 45 mL
